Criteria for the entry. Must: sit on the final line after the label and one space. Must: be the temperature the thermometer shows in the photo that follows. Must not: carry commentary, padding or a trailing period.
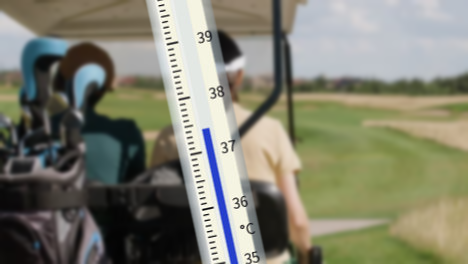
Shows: 37.4 °C
